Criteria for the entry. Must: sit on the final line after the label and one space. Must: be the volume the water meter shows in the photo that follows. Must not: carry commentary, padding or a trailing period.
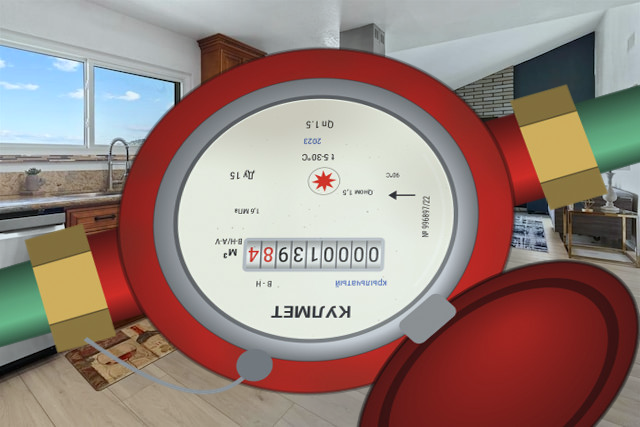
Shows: 139.84 m³
